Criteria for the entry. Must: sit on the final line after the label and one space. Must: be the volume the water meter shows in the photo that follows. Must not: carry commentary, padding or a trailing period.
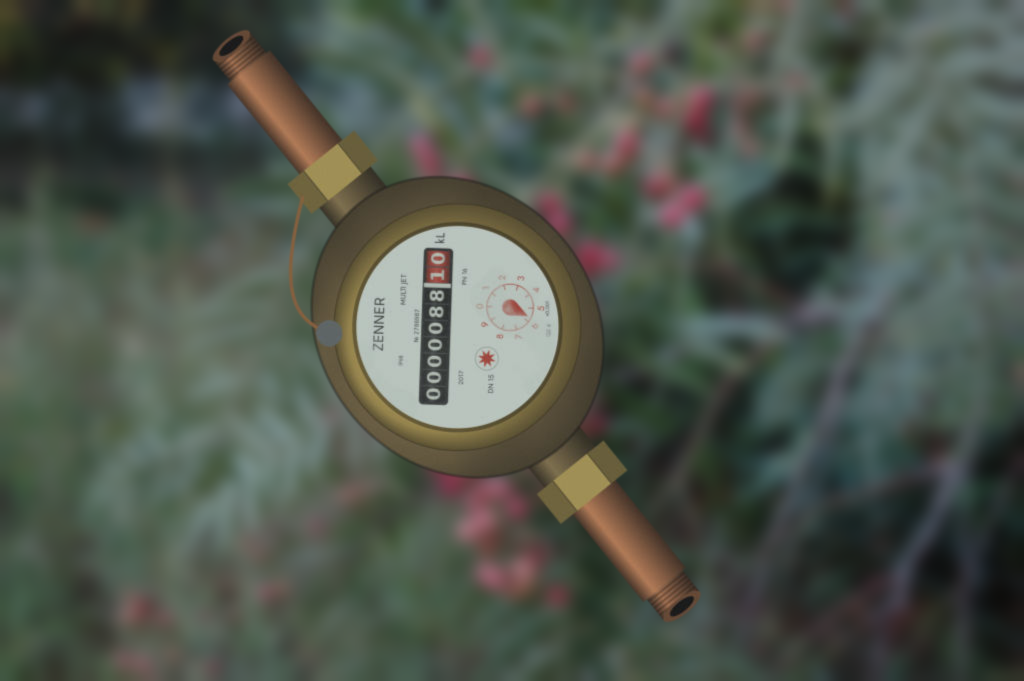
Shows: 88.105 kL
